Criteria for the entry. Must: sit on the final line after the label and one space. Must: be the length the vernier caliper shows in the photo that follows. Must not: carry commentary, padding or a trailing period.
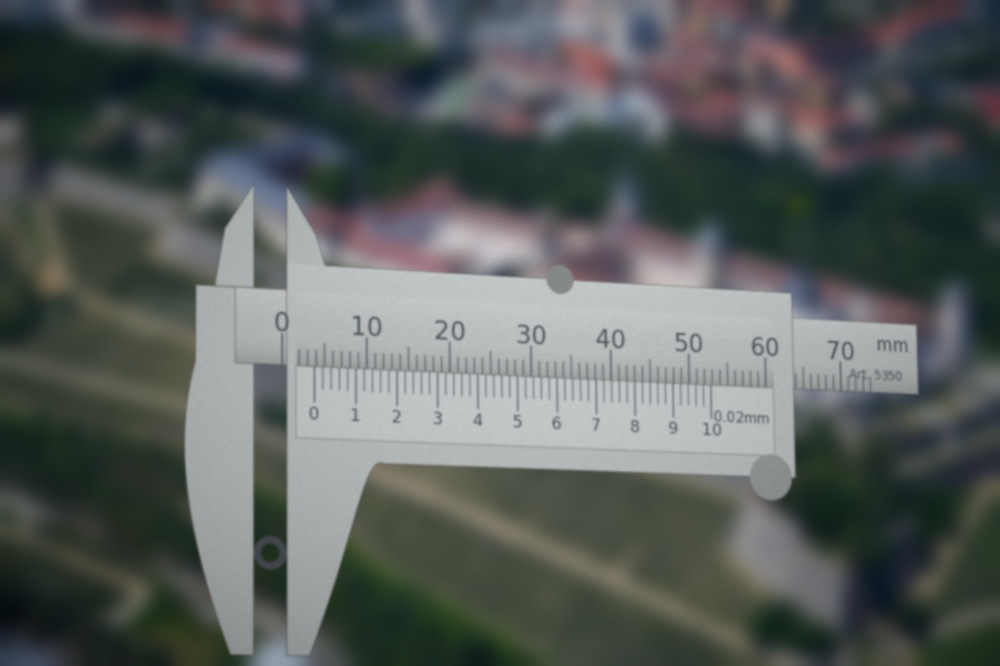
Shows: 3.8 mm
